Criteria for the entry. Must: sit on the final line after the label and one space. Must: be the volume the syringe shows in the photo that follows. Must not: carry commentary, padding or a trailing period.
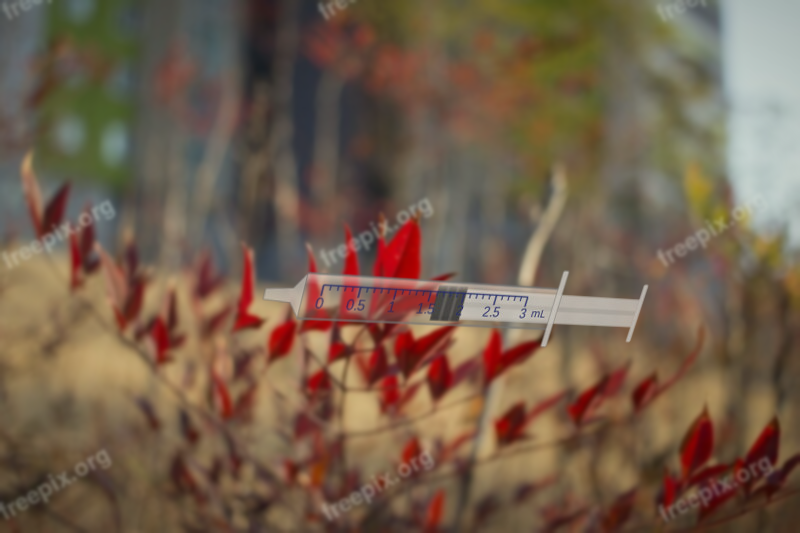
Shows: 1.6 mL
